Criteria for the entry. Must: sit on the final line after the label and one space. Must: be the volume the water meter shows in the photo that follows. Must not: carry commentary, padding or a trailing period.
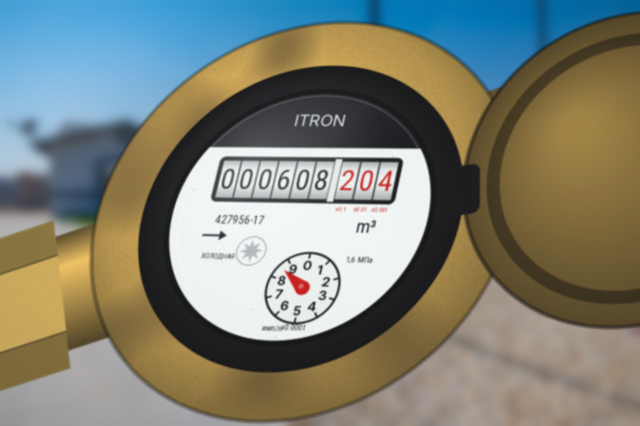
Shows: 608.2048 m³
